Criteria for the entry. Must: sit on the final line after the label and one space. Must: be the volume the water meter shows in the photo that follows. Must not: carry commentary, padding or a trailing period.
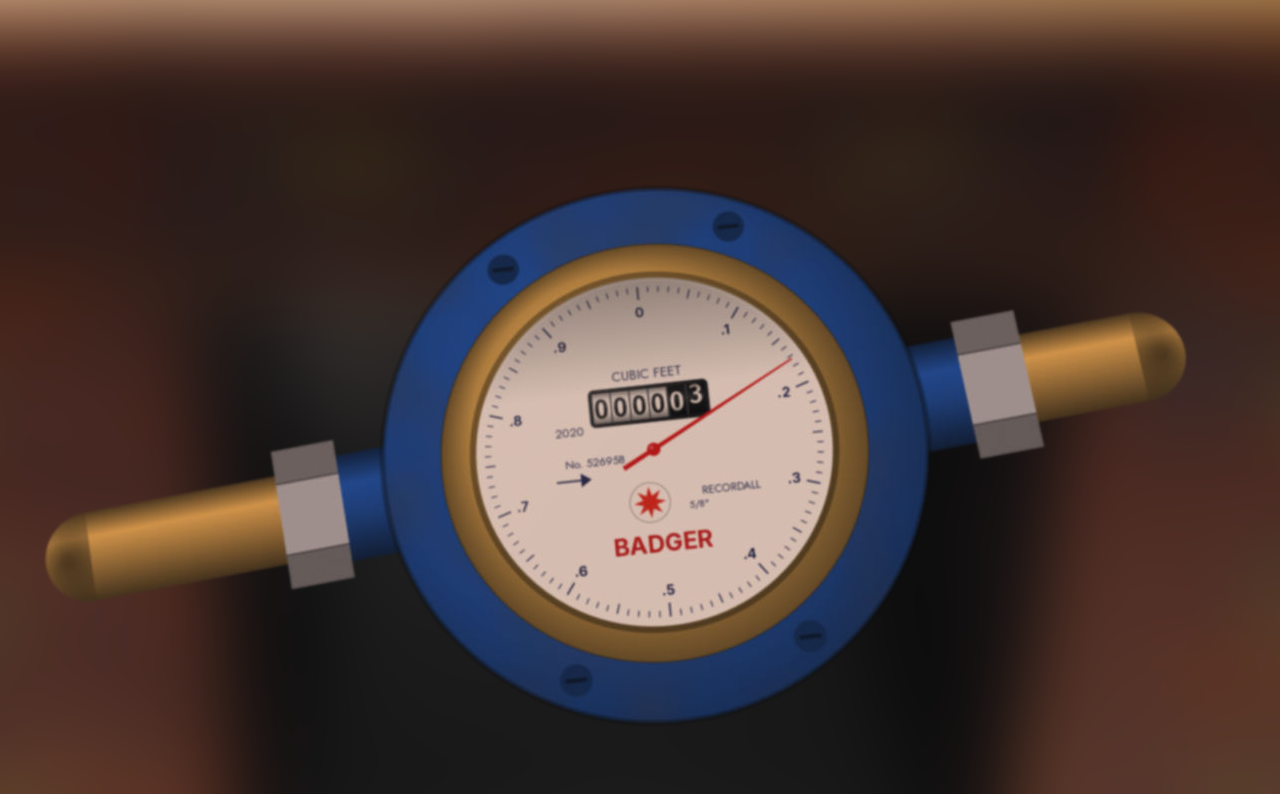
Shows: 3.17 ft³
